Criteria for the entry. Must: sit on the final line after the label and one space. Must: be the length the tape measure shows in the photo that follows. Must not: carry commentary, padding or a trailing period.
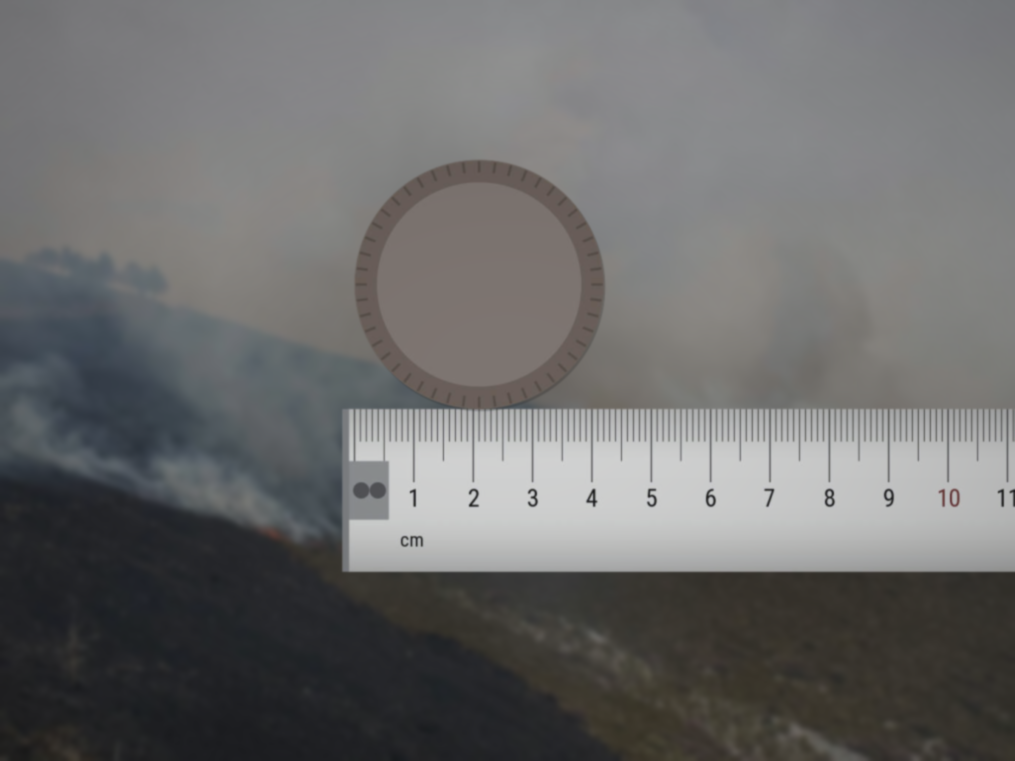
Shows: 4.2 cm
